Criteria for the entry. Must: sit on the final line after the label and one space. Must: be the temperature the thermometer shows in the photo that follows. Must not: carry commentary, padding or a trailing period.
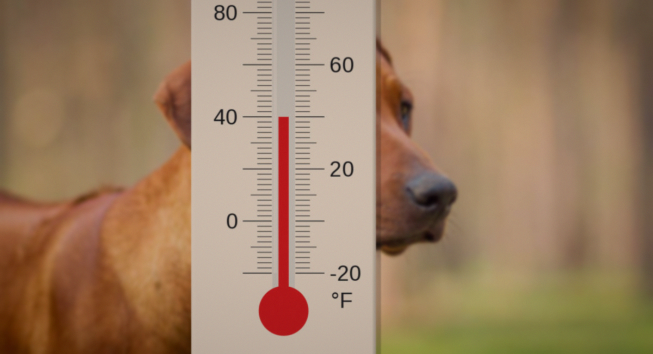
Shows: 40 °F
